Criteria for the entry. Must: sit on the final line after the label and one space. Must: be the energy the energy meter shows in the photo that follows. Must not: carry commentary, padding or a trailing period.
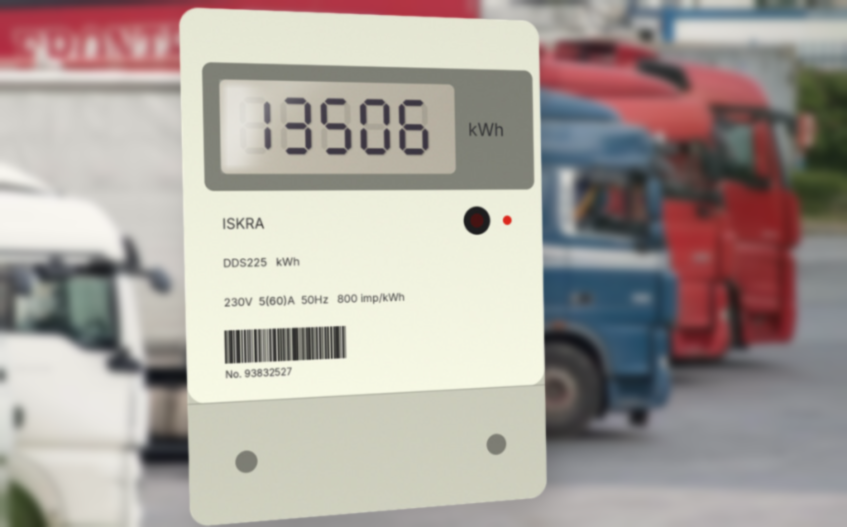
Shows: 13506 kWh
